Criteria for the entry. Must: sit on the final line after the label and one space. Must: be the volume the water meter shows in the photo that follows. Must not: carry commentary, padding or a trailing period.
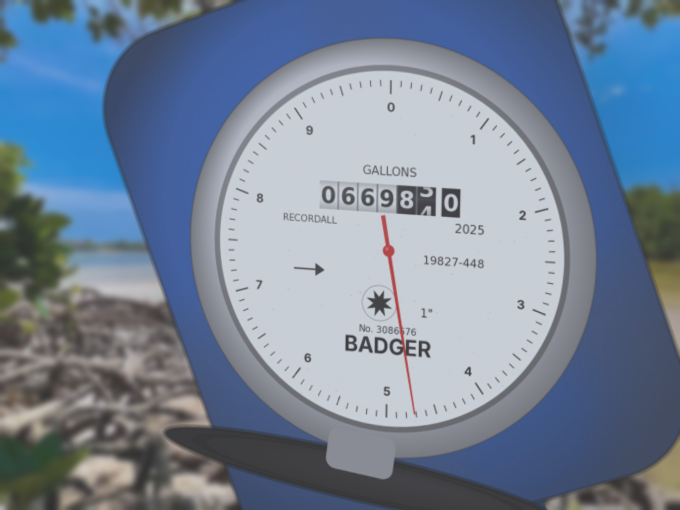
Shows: 669834.7 gal
